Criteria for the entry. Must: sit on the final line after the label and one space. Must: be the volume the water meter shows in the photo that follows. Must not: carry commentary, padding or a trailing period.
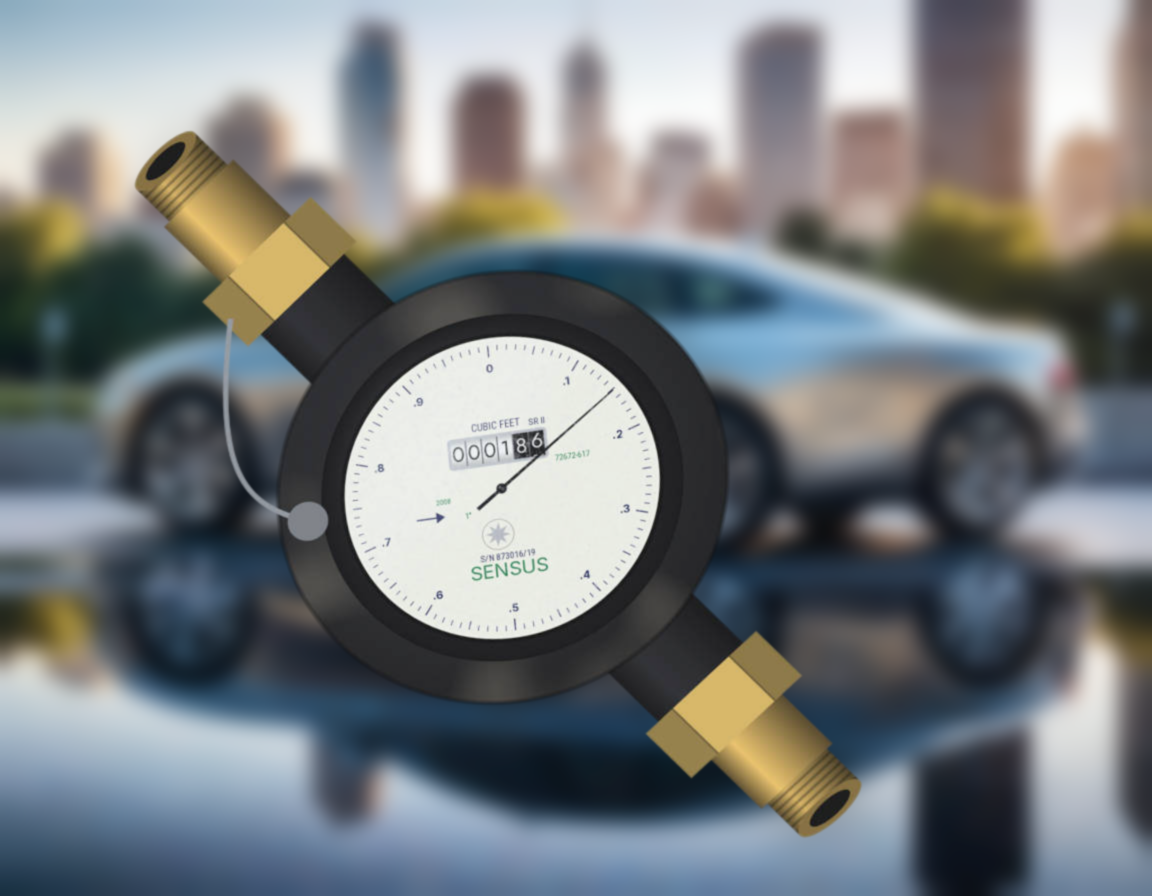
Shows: 186.15 ft³
